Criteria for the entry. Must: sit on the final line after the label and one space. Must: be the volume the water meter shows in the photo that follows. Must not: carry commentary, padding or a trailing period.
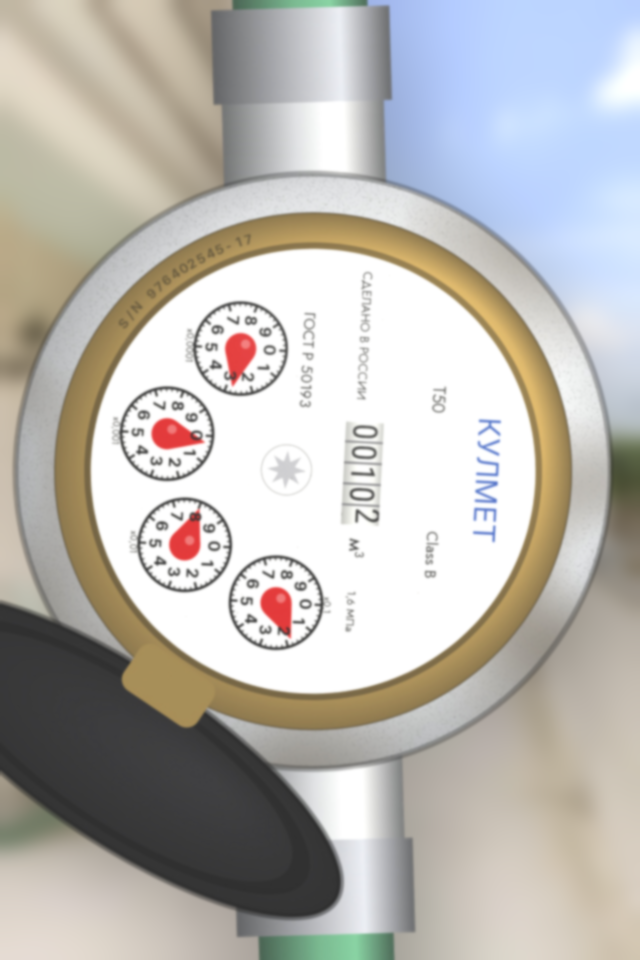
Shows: 102.1802 m³
